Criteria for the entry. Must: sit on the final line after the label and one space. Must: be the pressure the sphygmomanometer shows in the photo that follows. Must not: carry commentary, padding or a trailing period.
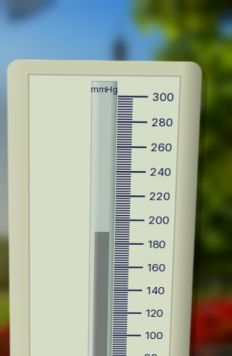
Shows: 190 mmHg
